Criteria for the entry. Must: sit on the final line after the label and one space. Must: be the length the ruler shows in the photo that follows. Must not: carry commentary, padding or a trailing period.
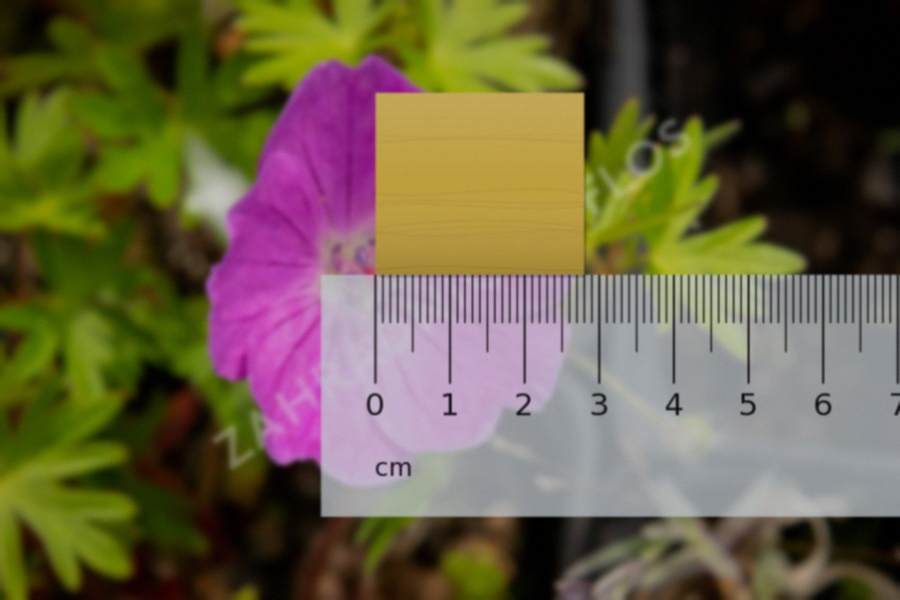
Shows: 2.8 cm
